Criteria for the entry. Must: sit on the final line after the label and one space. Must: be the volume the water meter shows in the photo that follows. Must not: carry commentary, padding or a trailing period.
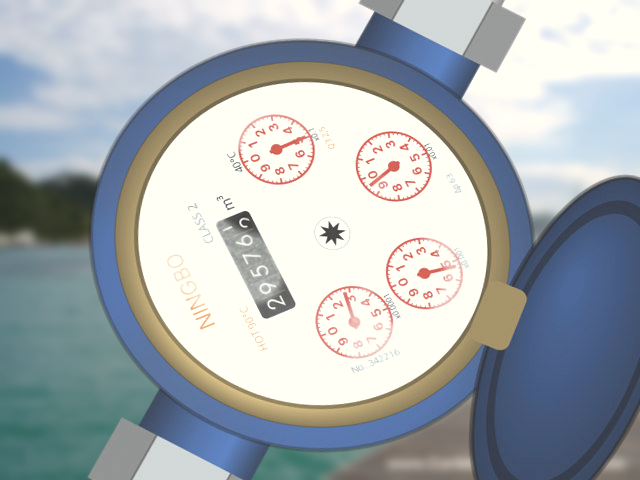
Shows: 295761.4952 m³
